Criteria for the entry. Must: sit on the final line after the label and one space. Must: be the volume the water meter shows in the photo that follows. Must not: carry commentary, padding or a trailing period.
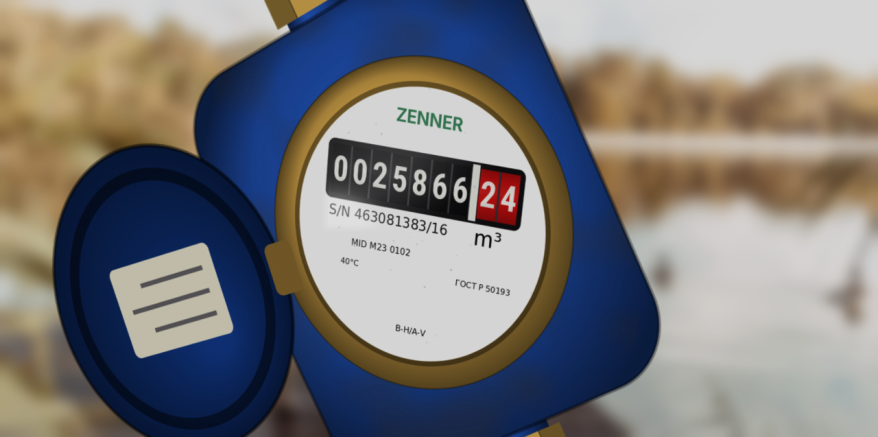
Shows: 25866.24 m³
